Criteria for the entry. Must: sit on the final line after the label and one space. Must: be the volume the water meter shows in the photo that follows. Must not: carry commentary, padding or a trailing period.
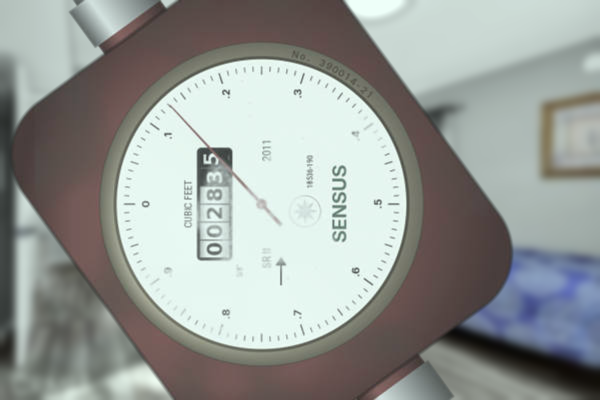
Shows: 2835.13 ft³
